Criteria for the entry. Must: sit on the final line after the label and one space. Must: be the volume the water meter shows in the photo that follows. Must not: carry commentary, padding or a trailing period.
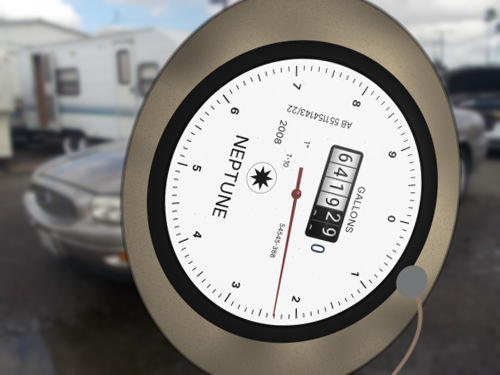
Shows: 6419292.3 gal
